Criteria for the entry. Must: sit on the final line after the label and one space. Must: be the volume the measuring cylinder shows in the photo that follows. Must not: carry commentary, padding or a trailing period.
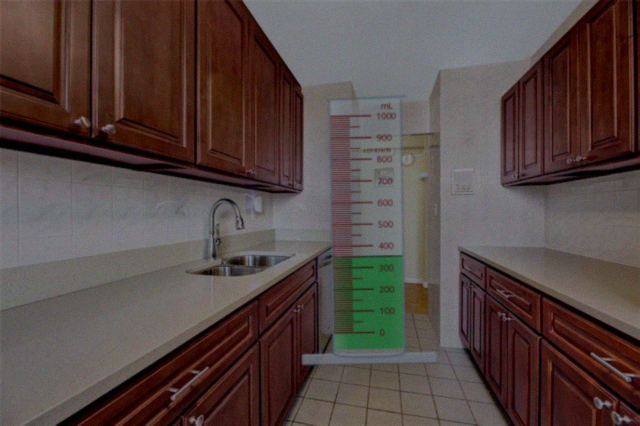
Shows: 350 mL
